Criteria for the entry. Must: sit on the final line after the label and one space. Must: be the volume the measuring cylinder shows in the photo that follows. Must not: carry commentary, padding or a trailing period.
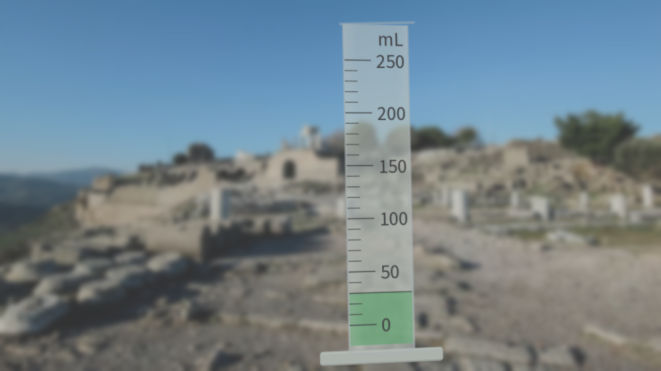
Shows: 30 mL
